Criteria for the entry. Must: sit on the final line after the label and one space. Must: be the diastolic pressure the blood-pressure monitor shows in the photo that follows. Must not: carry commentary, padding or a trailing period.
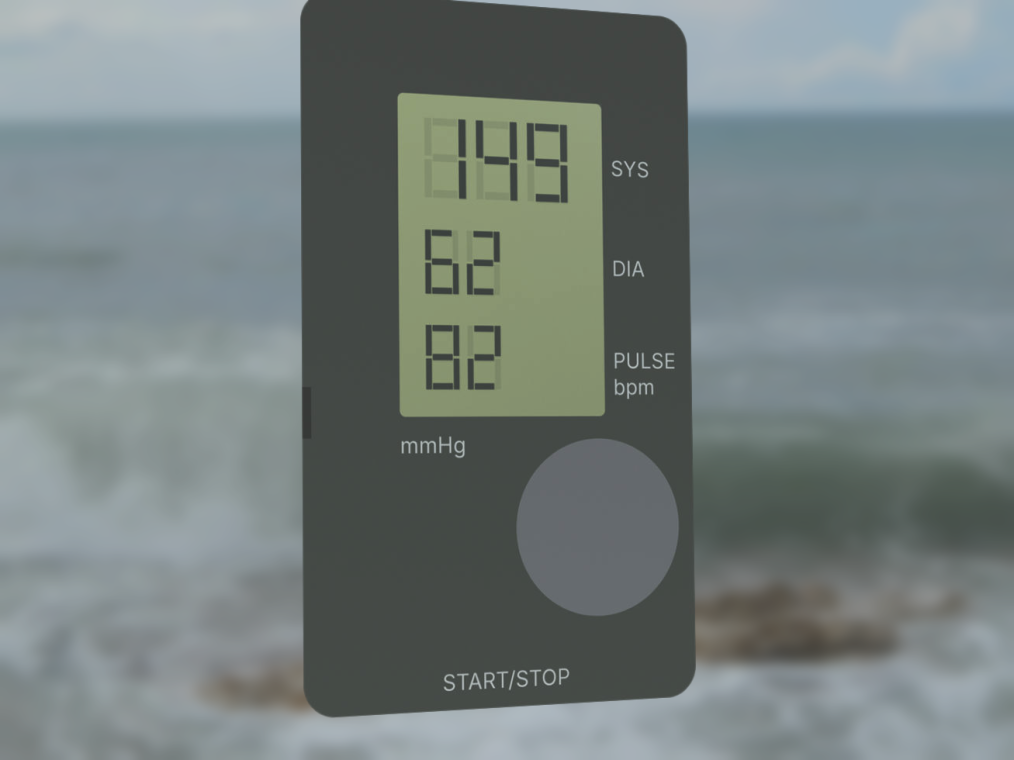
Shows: 62 mmHg
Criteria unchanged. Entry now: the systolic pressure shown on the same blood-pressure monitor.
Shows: 149 mmHg
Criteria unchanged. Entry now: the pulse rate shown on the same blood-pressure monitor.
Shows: 82 bpm
